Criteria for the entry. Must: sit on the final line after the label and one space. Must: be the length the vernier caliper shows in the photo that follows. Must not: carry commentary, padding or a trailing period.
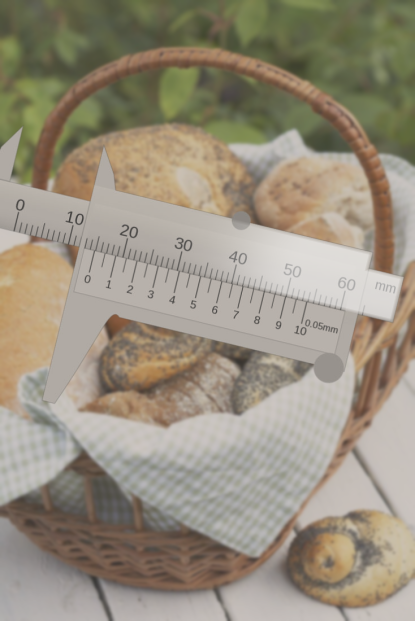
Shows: 14.8 mm
